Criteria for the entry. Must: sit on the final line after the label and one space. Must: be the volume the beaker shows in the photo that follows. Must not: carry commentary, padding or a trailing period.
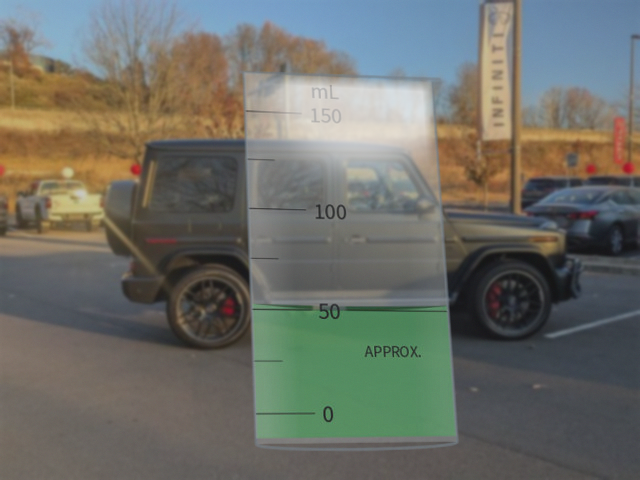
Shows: 50 mL
